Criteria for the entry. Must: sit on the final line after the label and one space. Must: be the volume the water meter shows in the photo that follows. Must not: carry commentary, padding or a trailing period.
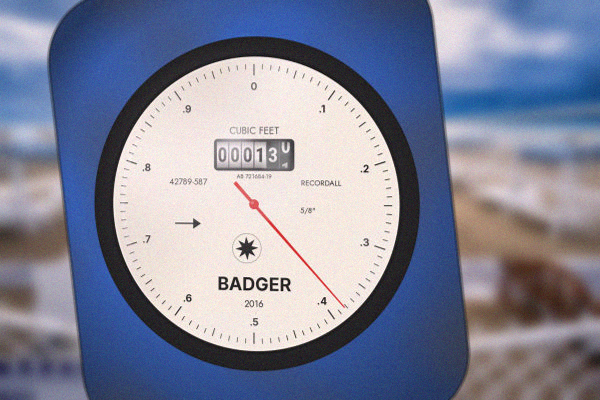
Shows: 130.38 ft³
